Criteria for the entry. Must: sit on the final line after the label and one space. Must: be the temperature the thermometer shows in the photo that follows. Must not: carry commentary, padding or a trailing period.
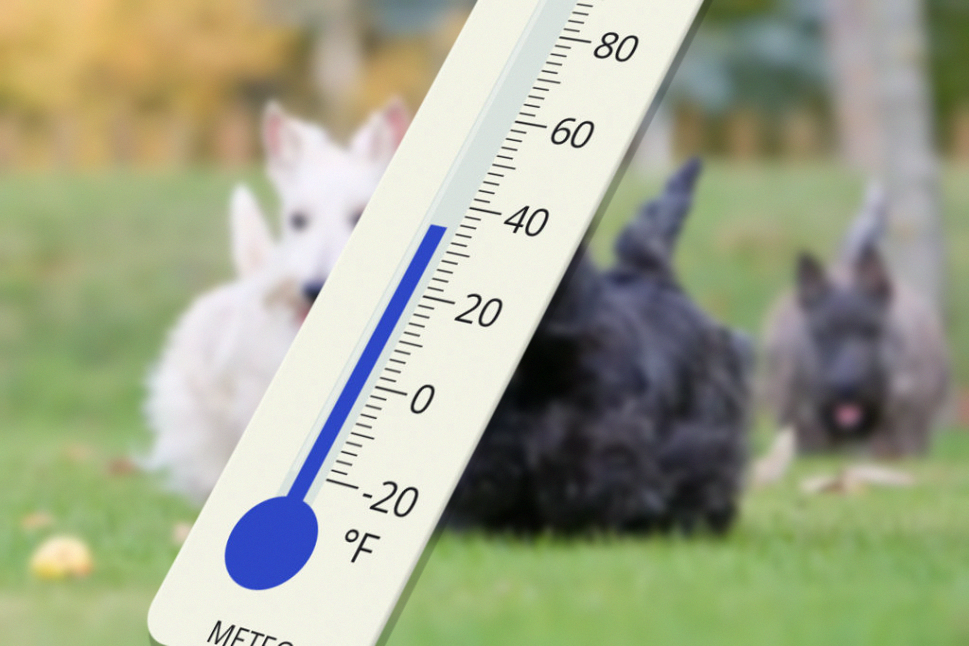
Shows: 35 °F
